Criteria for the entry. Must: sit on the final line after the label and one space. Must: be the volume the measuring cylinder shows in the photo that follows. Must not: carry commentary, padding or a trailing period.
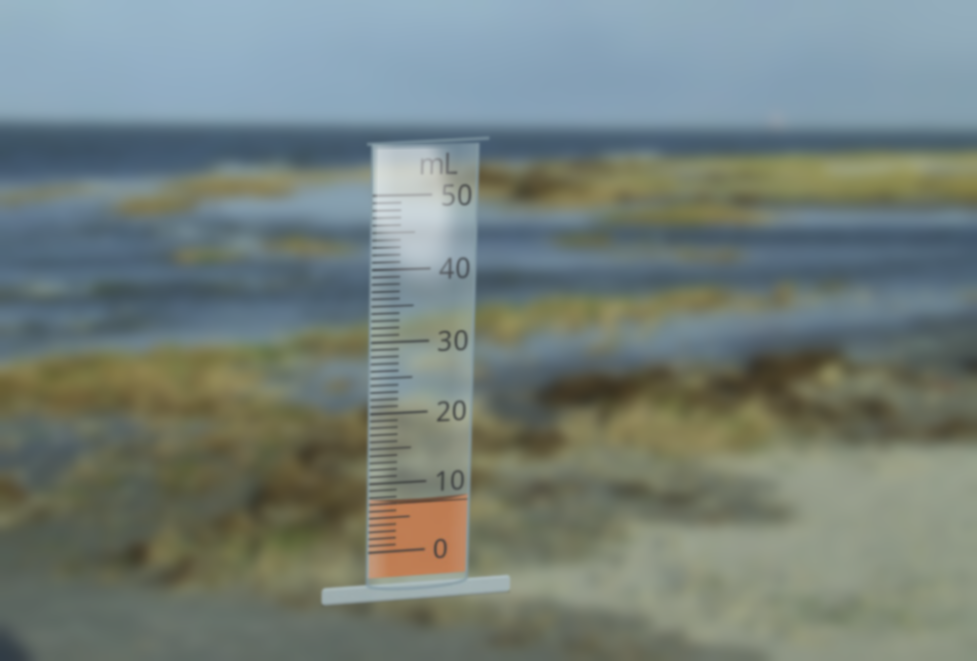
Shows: 7 mL
